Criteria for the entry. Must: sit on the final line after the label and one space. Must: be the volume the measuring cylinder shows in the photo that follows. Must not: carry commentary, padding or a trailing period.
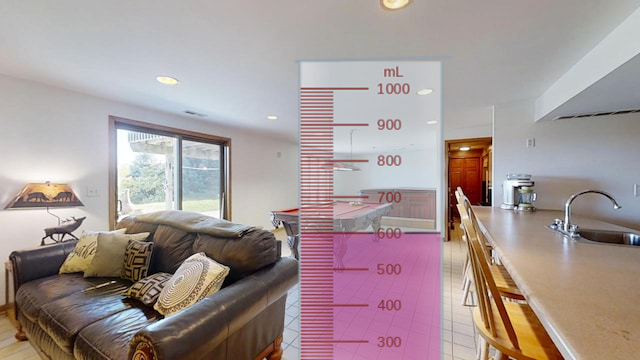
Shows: 600 mL
